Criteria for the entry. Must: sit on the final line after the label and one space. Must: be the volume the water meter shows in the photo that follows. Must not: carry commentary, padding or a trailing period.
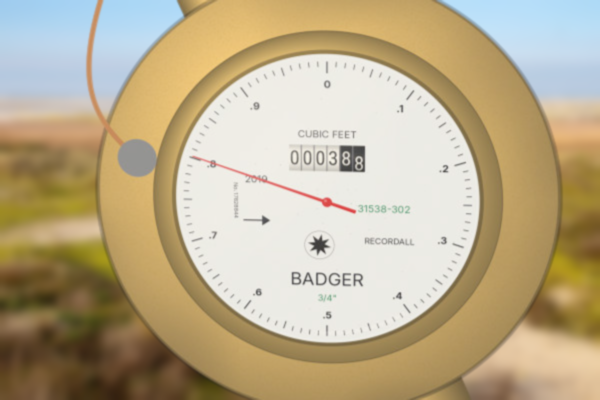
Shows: 387.80 ft³
